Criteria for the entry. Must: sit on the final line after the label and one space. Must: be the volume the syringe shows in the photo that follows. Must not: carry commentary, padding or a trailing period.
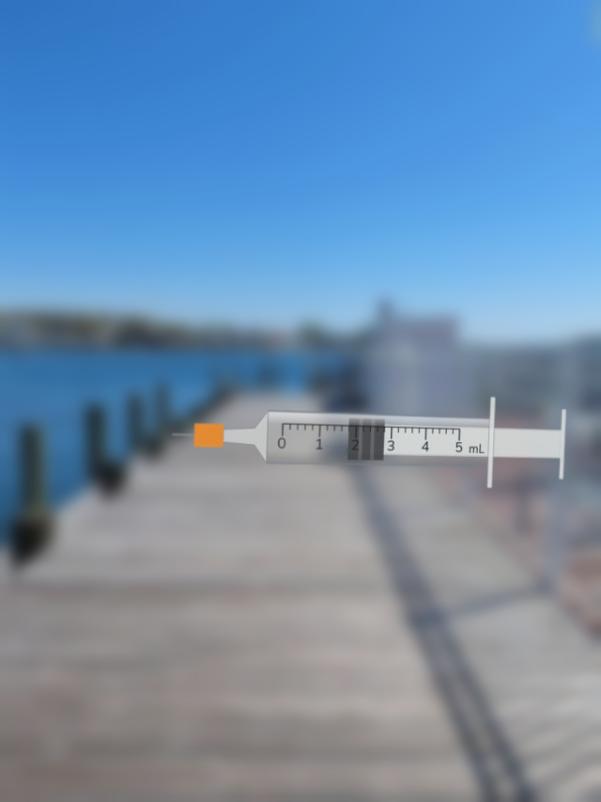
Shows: 1.8 mL
